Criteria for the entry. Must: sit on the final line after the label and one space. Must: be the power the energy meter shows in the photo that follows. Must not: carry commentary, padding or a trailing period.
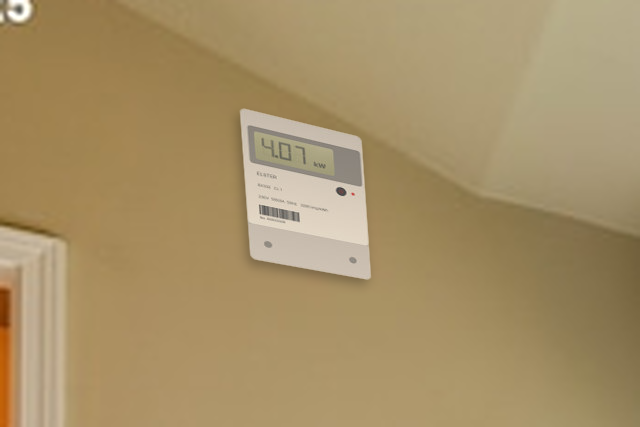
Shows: 4.07 kW
